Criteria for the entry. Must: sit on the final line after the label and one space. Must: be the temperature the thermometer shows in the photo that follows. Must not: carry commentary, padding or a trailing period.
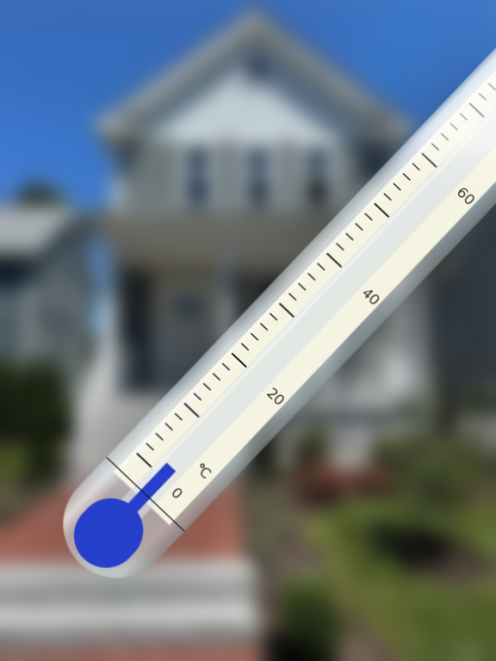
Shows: 2 °C
